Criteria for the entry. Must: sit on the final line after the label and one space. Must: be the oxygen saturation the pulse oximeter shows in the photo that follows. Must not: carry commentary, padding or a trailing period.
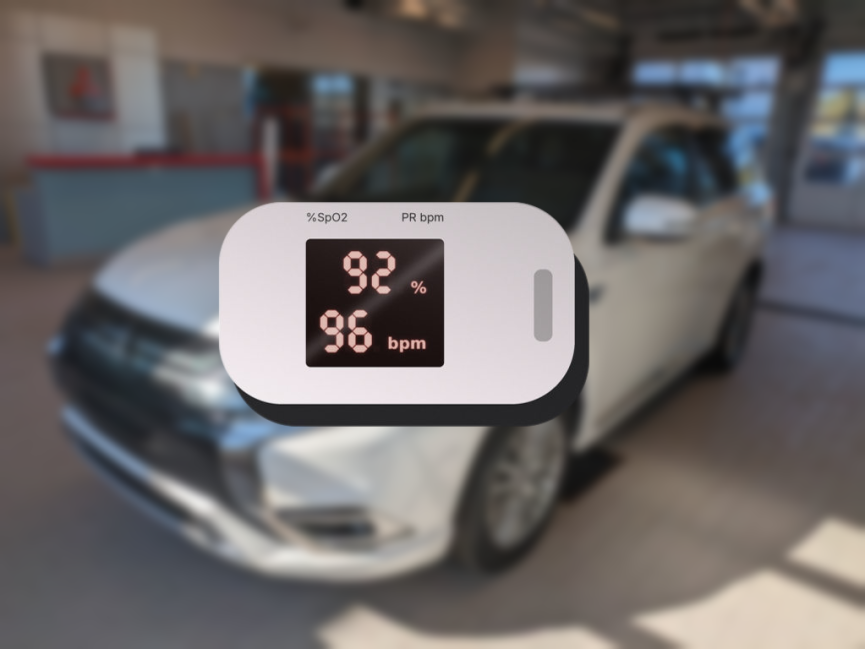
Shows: 92 %
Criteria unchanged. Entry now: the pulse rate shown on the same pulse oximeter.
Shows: 96 bpm
